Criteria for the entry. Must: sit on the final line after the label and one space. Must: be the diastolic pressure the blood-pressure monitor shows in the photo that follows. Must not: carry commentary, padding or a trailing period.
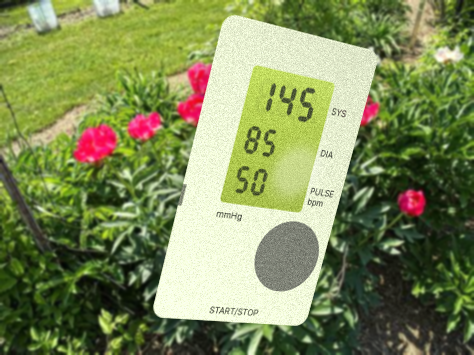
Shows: 85 mmHg
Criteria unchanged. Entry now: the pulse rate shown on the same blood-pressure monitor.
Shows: 50 bpm
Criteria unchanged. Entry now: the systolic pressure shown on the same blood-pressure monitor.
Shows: 145 mmHg
